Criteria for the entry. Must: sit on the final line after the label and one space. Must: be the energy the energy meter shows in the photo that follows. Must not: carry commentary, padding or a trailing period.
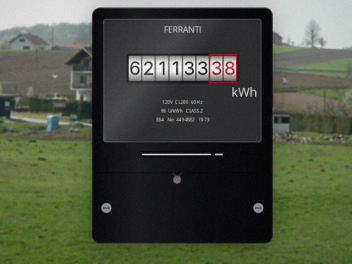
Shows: 621133.38 kWh
